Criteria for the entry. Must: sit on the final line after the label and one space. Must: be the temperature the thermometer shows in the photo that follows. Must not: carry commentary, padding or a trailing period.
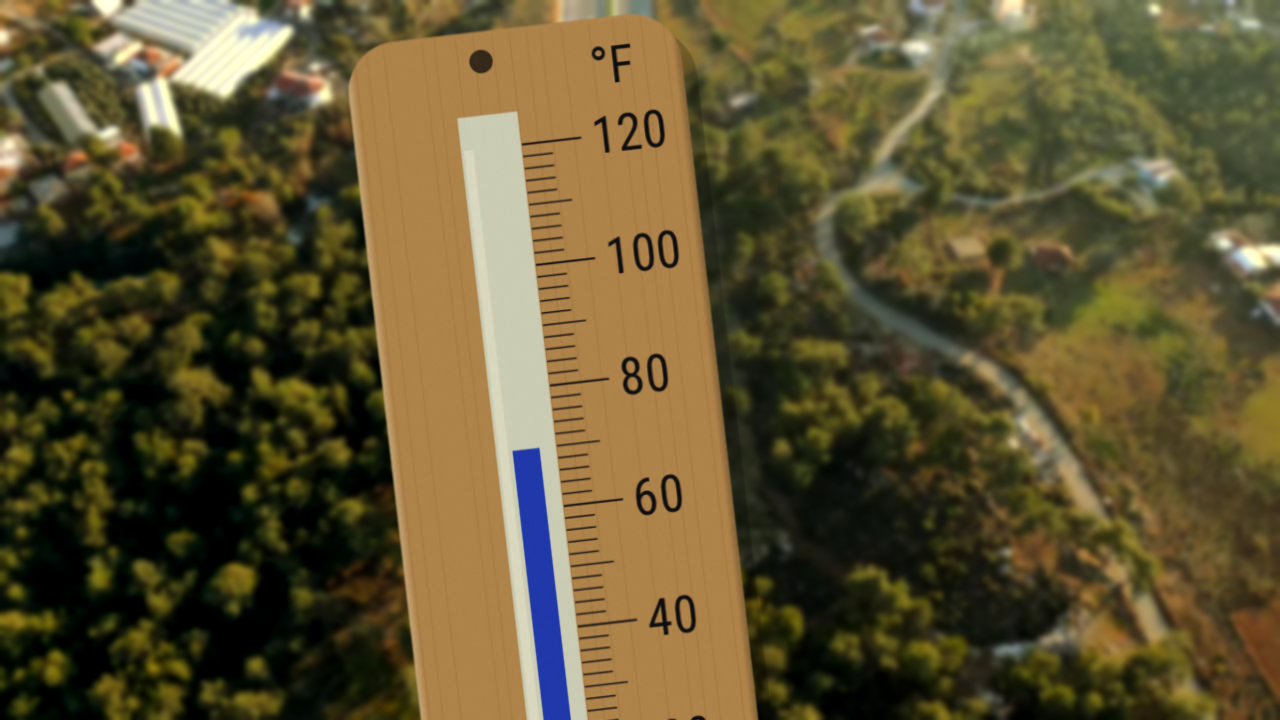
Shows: 70 °F
